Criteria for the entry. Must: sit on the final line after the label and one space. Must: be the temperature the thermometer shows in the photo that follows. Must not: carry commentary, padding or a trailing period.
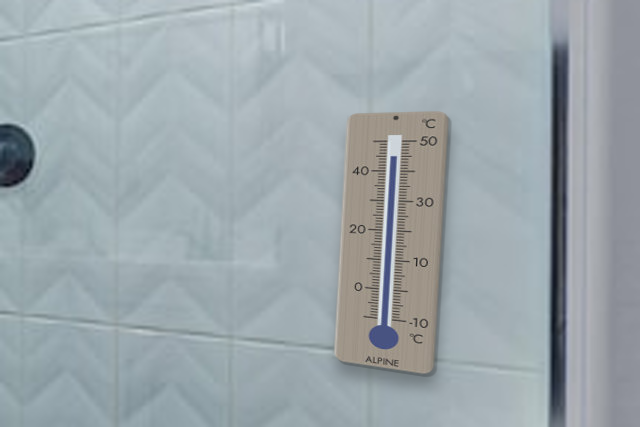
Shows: 45 °C
